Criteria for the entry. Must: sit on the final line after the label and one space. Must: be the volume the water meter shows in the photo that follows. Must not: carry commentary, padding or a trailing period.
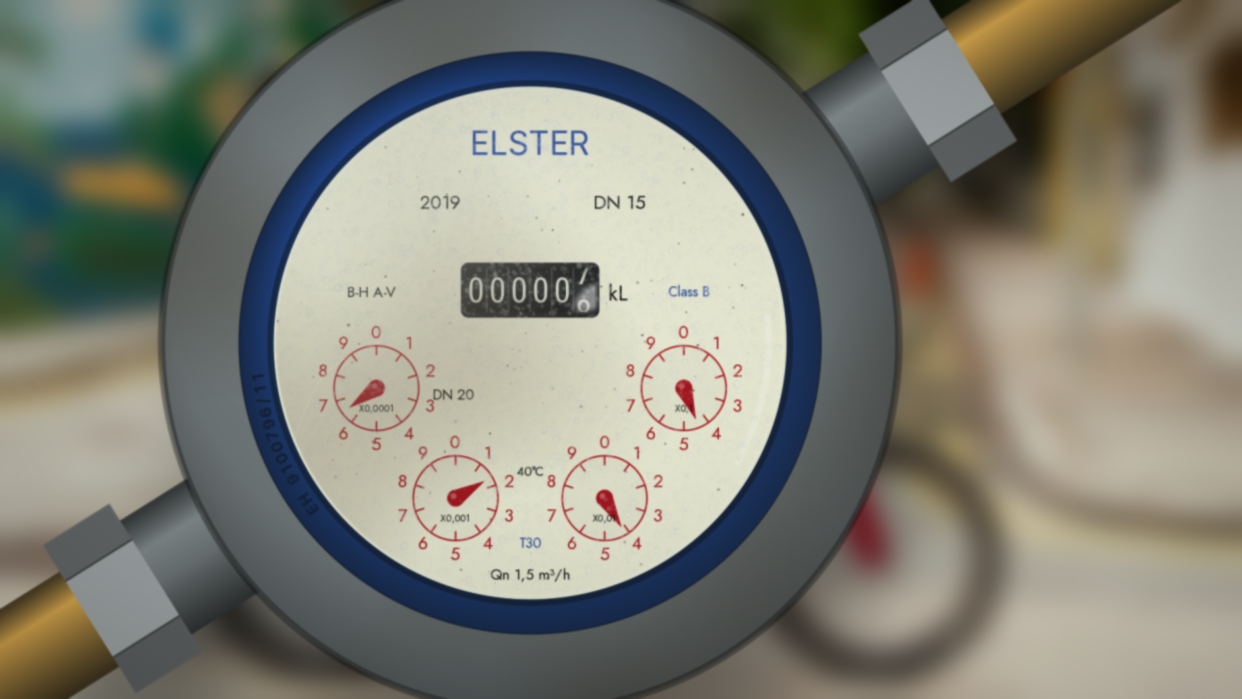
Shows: 7.4416 kL
